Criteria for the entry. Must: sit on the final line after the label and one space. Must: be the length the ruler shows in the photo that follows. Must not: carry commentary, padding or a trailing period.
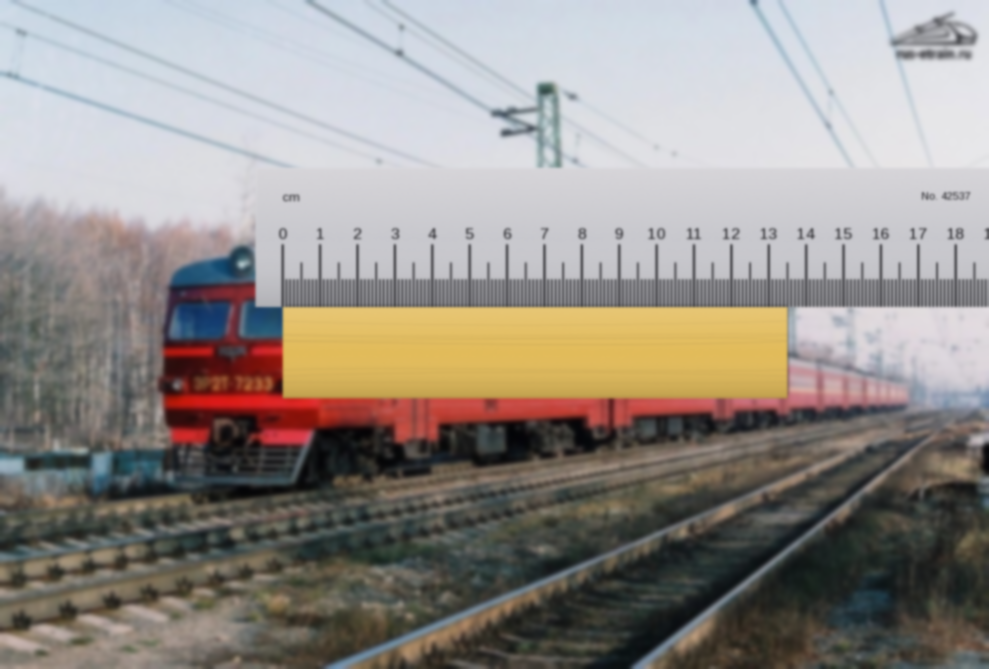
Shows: 13.5 cm
